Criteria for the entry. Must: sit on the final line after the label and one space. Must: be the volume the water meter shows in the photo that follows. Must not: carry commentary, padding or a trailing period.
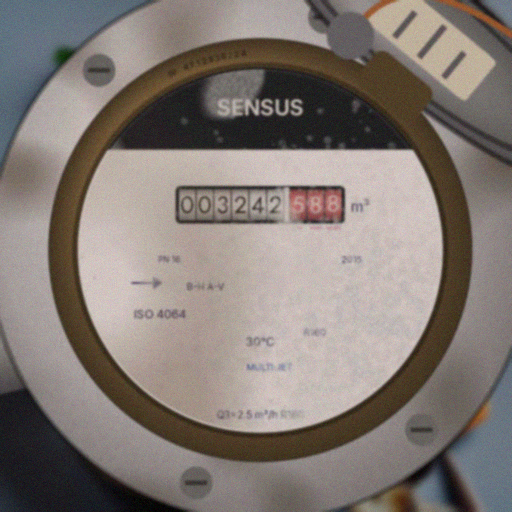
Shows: 3242.588 m³
